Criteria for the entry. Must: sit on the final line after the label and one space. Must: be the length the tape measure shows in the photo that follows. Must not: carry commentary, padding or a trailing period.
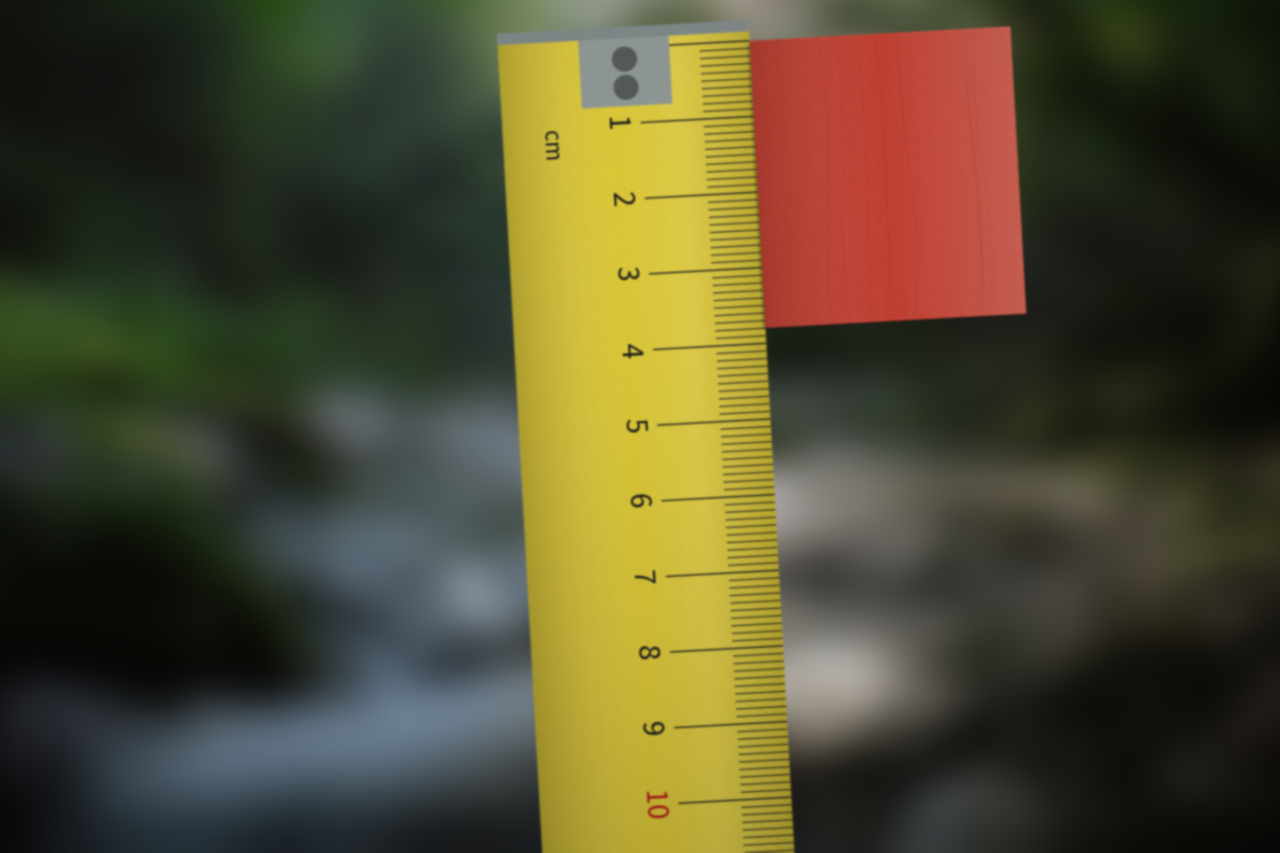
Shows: 3.8 cm
